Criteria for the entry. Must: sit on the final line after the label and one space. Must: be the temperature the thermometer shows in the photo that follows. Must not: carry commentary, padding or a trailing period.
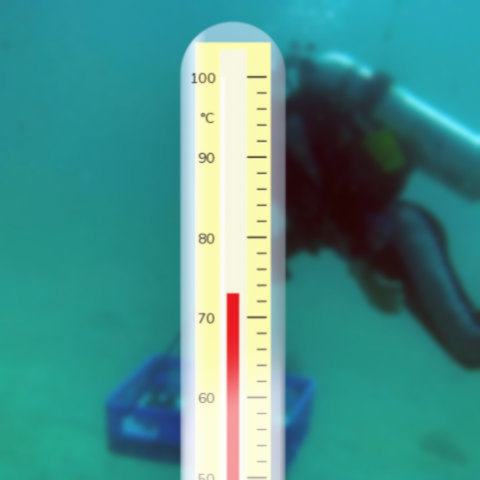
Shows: 73 °C
